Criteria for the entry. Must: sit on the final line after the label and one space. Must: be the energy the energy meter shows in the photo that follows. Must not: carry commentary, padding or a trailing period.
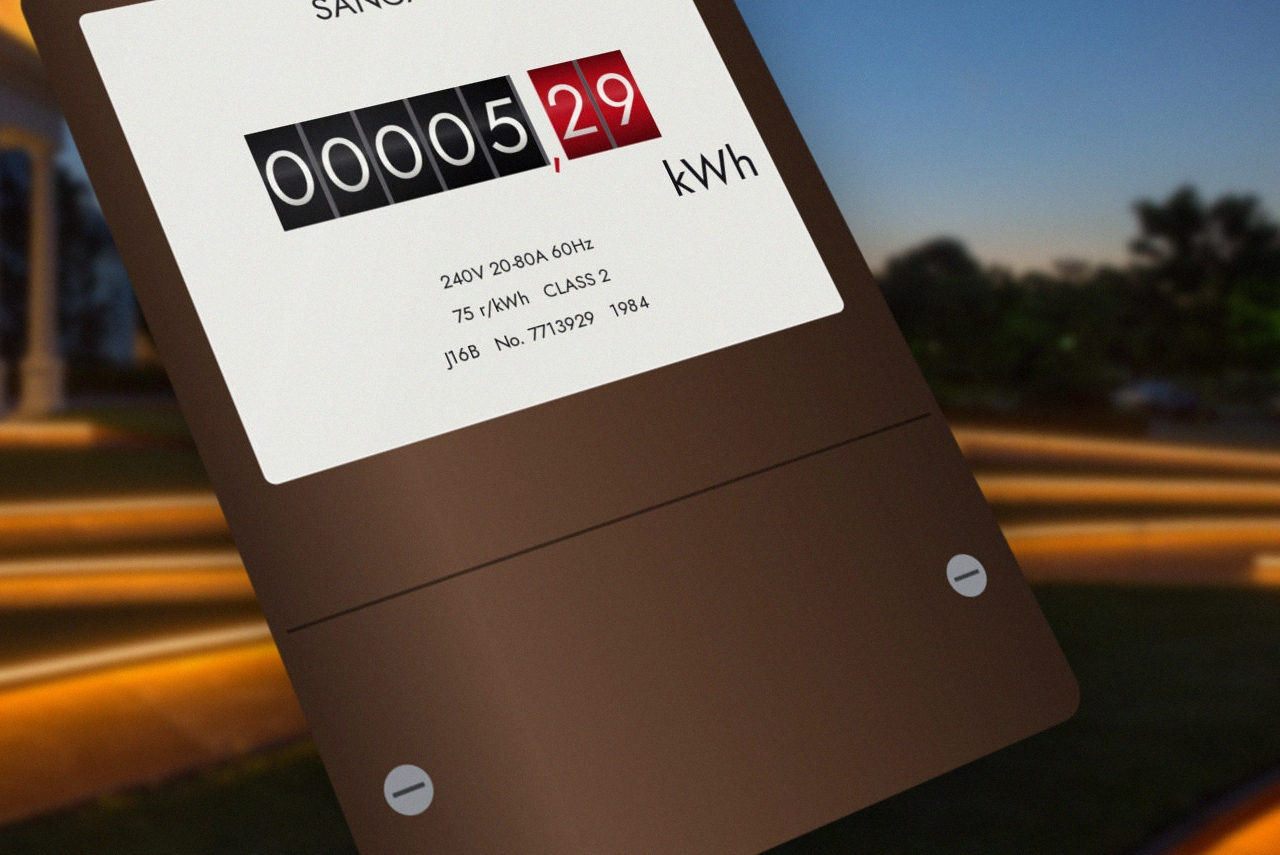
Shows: 5.29 kWh
